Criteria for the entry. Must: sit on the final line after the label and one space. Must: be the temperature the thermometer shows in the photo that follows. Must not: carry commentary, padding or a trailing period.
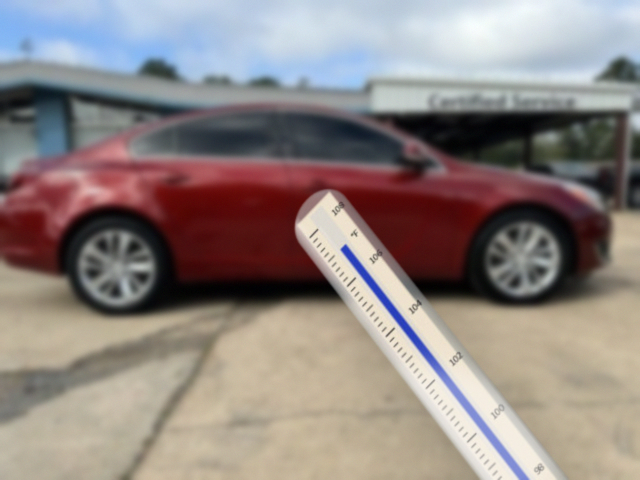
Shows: 107 °F
